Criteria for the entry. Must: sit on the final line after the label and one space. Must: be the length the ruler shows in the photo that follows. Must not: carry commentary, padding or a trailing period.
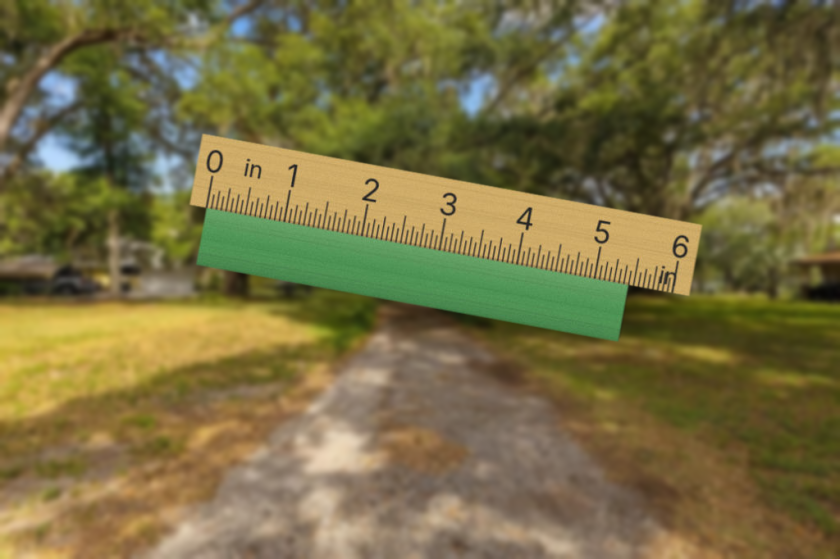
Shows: 5.4375 in
